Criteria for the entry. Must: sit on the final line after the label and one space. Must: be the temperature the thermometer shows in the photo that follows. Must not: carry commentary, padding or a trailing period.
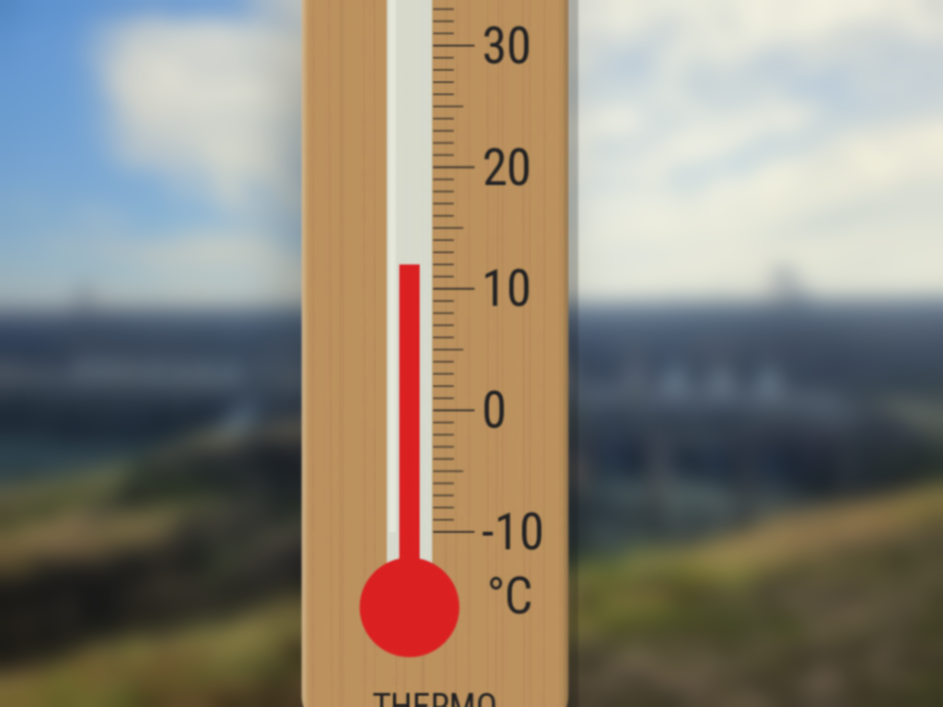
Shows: 12 °C
